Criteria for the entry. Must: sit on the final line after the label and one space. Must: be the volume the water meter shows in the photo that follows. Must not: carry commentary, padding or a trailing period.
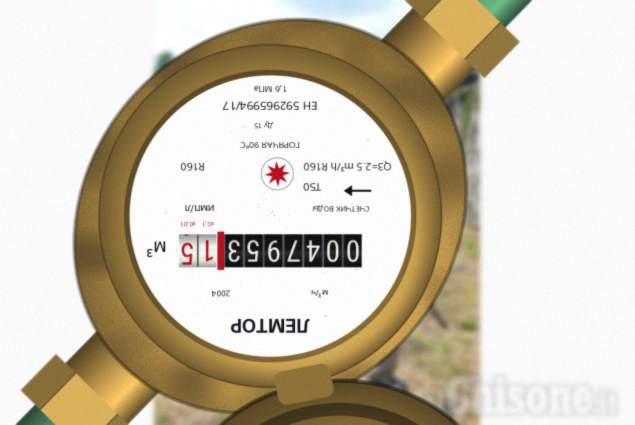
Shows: 47953.15 m³
